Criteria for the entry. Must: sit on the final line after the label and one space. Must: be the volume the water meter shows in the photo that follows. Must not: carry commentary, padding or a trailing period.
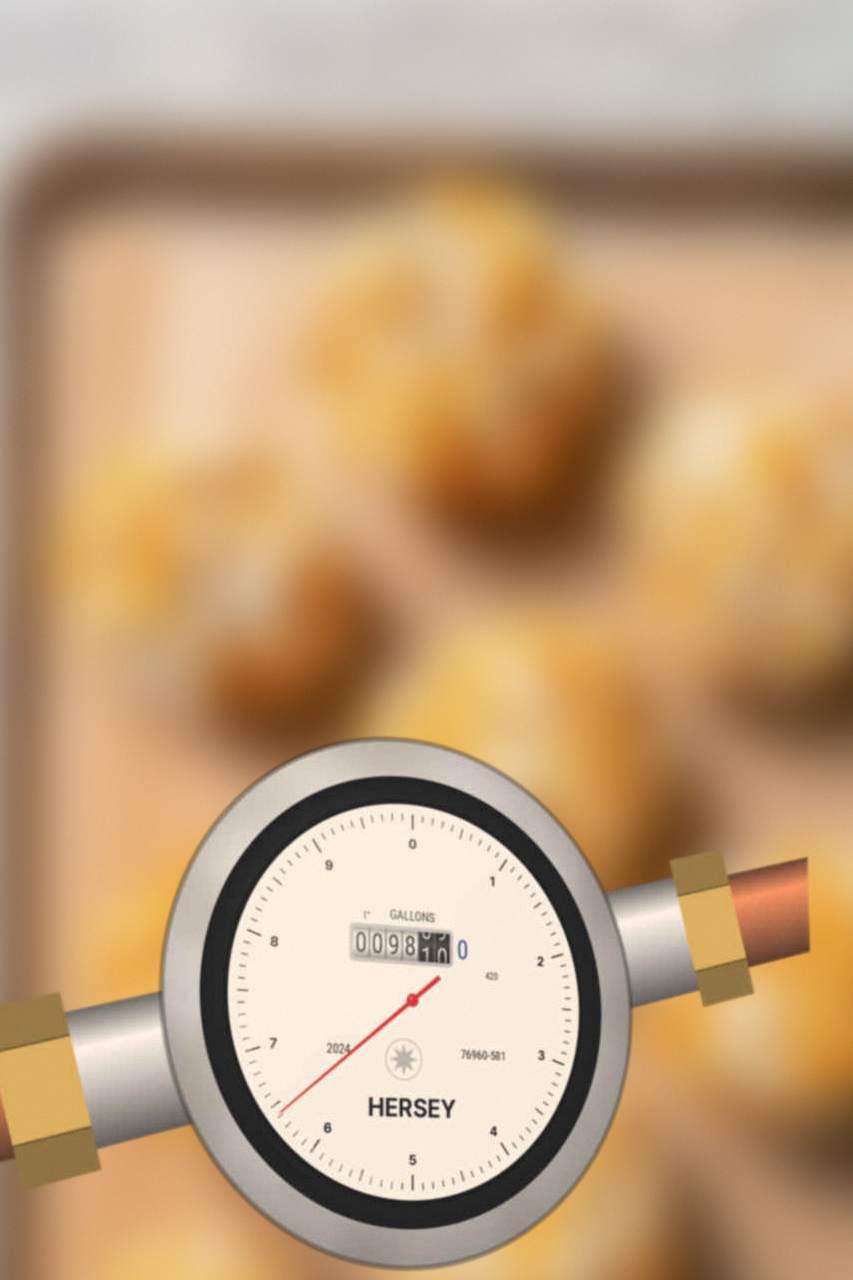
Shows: 98096.4 gal
